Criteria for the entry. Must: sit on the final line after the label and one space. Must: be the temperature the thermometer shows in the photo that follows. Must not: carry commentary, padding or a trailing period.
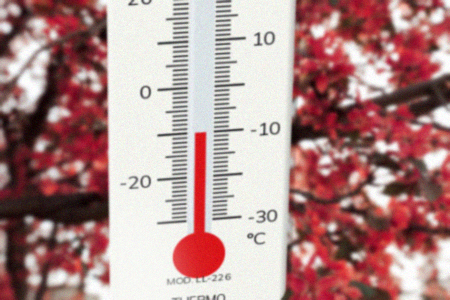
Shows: -10 °C
